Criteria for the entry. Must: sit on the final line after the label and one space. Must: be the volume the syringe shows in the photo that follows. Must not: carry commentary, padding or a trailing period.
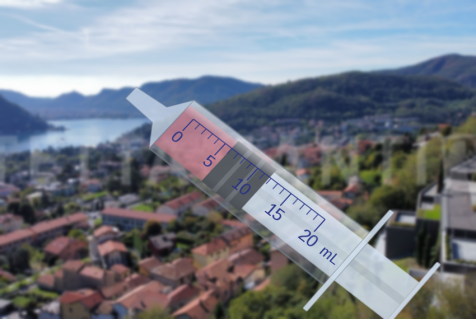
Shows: 6 mL
